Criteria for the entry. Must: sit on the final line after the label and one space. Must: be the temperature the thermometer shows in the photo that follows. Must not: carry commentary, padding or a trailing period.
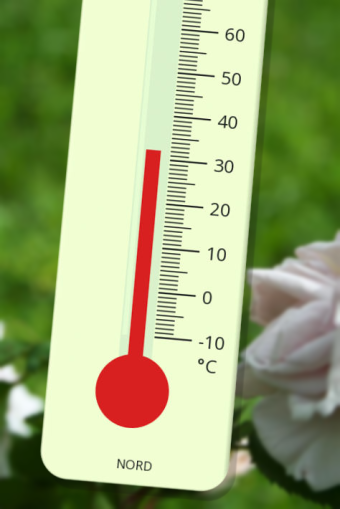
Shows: 32 °C
